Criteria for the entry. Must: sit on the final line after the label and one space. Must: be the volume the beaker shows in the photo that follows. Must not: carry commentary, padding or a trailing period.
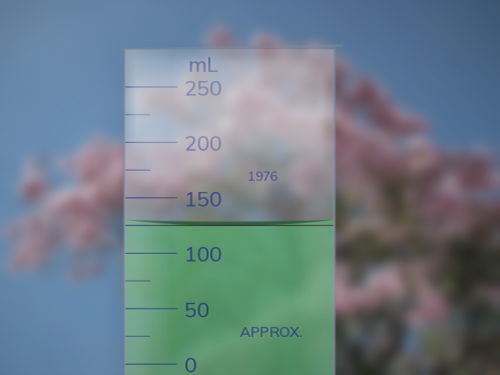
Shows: 125 mL
